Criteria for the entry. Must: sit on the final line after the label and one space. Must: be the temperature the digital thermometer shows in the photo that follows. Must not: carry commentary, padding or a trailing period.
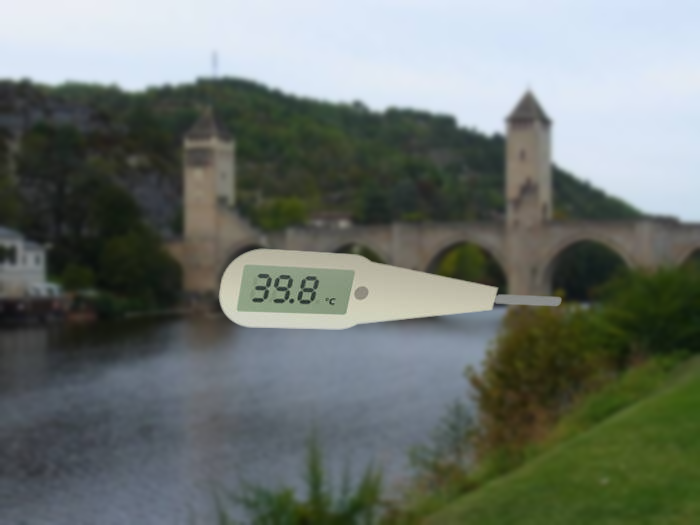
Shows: 39.8 °C
